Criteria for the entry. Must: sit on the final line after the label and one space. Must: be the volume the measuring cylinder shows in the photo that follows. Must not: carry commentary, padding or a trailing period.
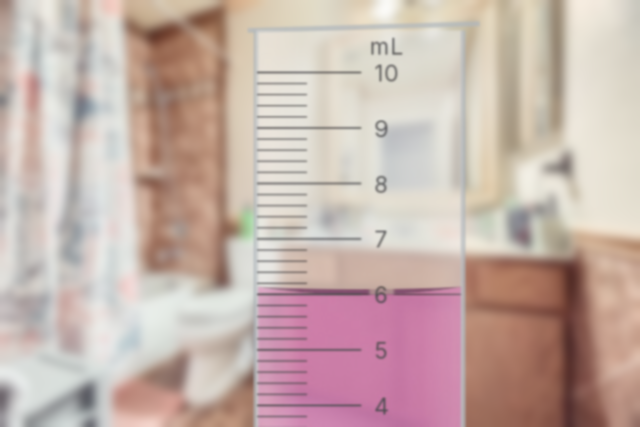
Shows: 6 mL
